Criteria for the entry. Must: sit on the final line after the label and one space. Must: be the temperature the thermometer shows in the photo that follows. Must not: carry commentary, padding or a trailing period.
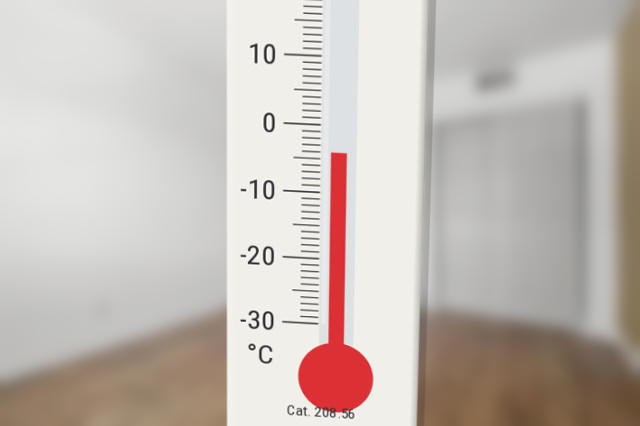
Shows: -4 °C
